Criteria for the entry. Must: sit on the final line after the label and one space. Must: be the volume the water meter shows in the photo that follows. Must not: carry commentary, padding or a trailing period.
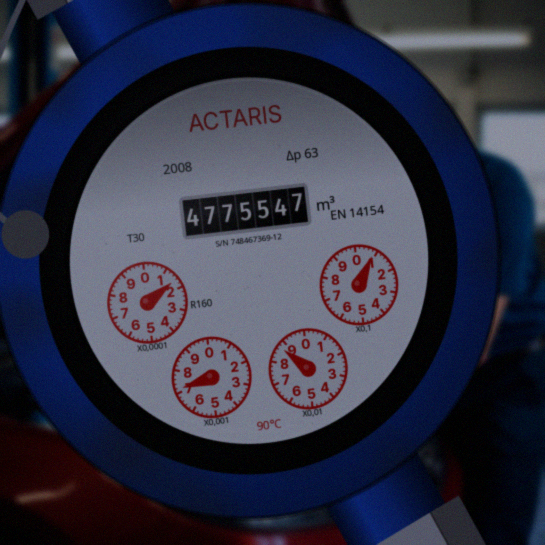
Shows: 4775547.0871 m³
